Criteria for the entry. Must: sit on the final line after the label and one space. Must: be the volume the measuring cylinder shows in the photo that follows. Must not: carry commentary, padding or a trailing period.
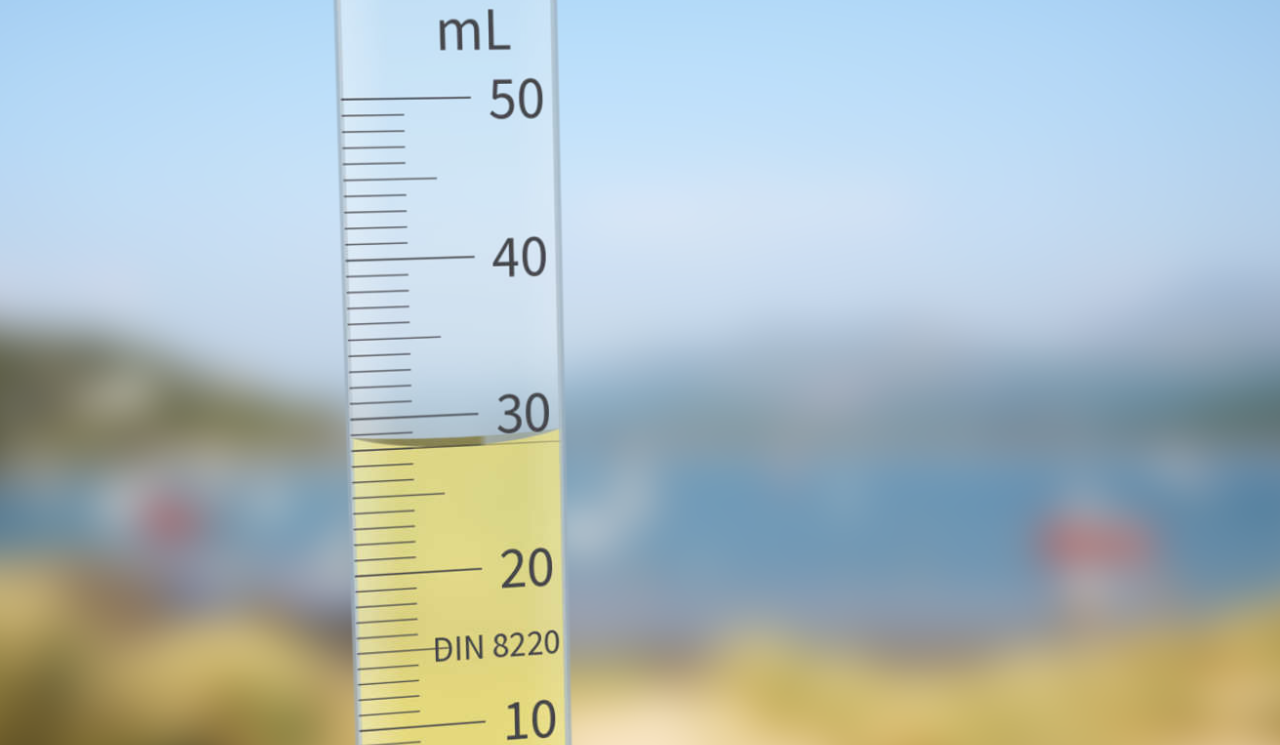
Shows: 28 mL
